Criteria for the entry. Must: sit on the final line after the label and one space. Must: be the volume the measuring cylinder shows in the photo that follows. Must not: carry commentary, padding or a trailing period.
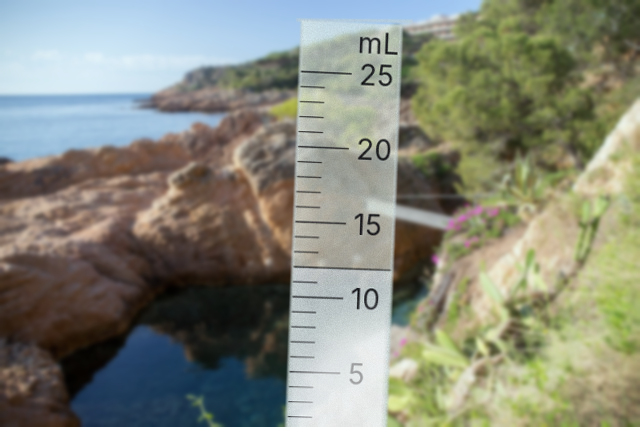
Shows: 12 mL
